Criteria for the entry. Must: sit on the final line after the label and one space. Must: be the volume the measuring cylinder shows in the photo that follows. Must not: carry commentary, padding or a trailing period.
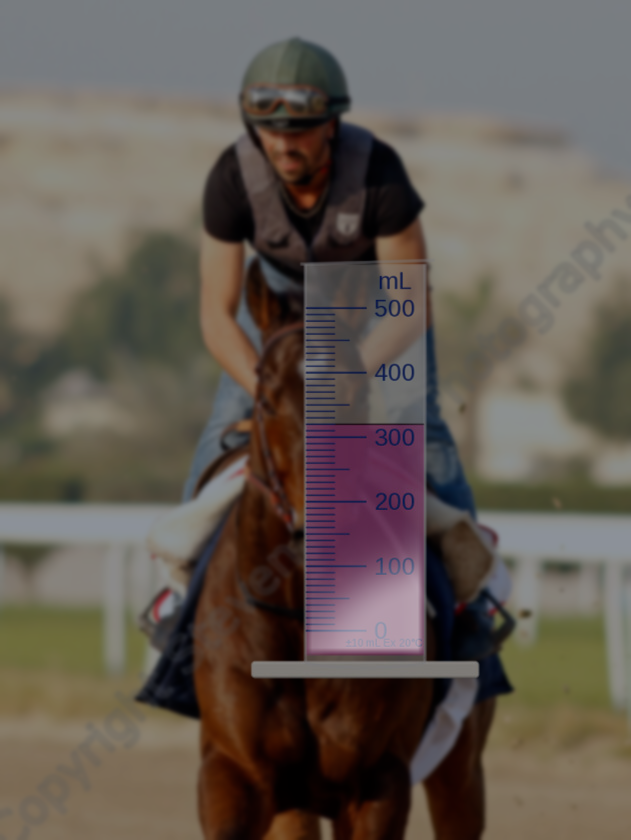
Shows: 320 mL
